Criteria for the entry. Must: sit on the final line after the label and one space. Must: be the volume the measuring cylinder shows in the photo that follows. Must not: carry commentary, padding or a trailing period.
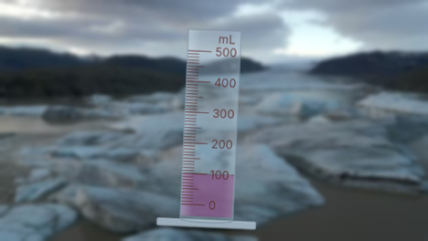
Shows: 100 mL
